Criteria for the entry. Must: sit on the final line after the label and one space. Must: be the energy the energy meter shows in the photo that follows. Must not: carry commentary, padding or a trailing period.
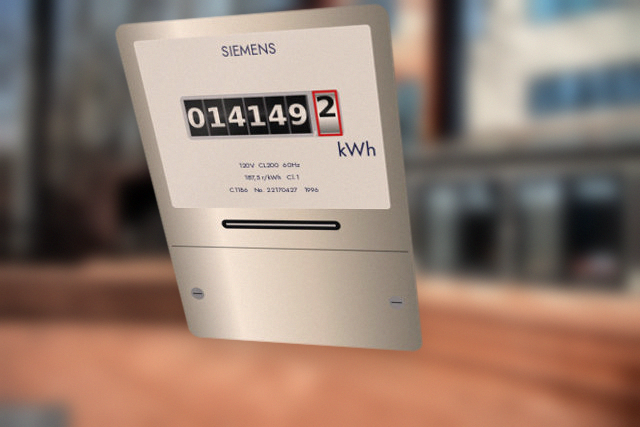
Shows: 14149.2 kWh
